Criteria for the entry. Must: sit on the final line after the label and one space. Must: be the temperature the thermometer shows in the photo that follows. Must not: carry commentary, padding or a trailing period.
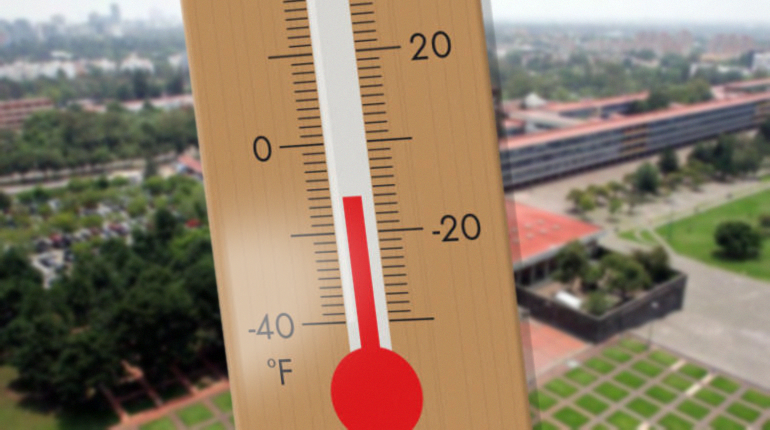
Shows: -12 °F
